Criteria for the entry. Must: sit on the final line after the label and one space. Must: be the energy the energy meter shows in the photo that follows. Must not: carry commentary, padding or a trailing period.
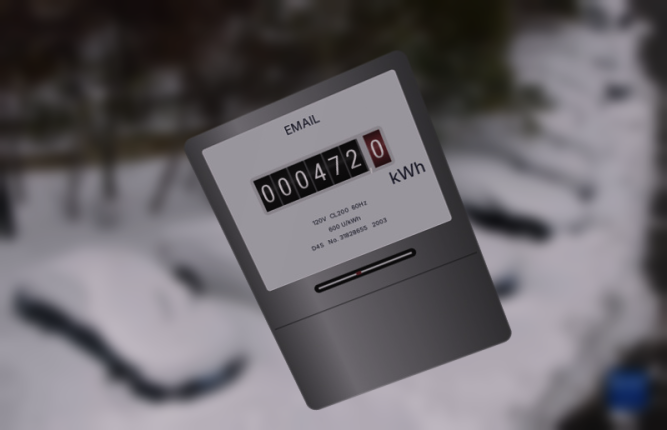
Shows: 472.0 kWh
